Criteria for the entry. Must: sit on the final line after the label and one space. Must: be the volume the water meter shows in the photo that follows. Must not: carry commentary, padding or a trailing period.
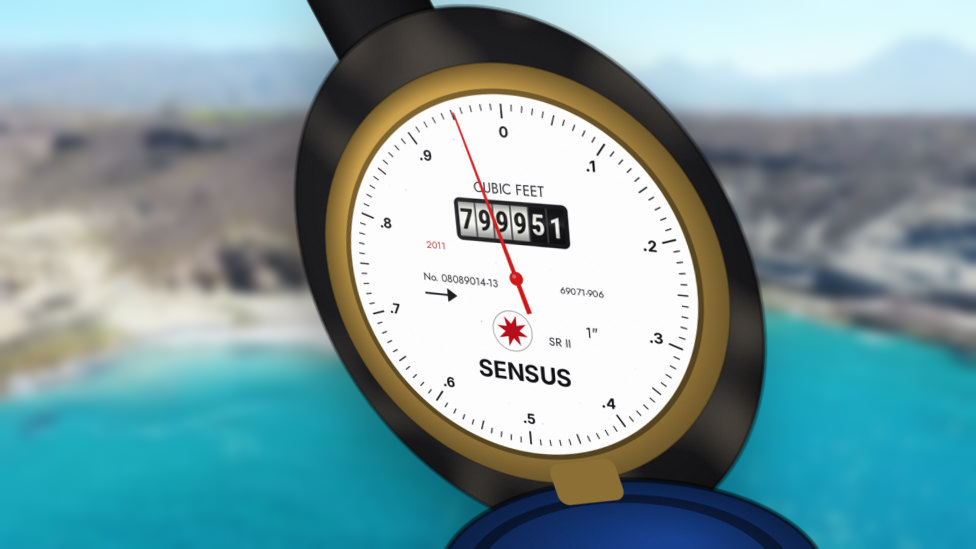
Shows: 799950.95 ft³
